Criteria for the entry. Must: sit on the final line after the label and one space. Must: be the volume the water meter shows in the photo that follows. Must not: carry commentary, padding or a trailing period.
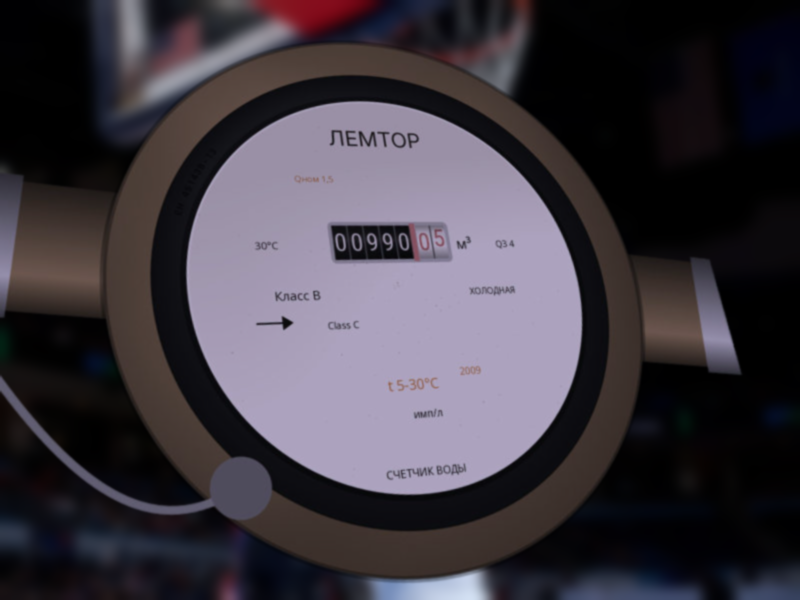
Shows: 990.05 m³
